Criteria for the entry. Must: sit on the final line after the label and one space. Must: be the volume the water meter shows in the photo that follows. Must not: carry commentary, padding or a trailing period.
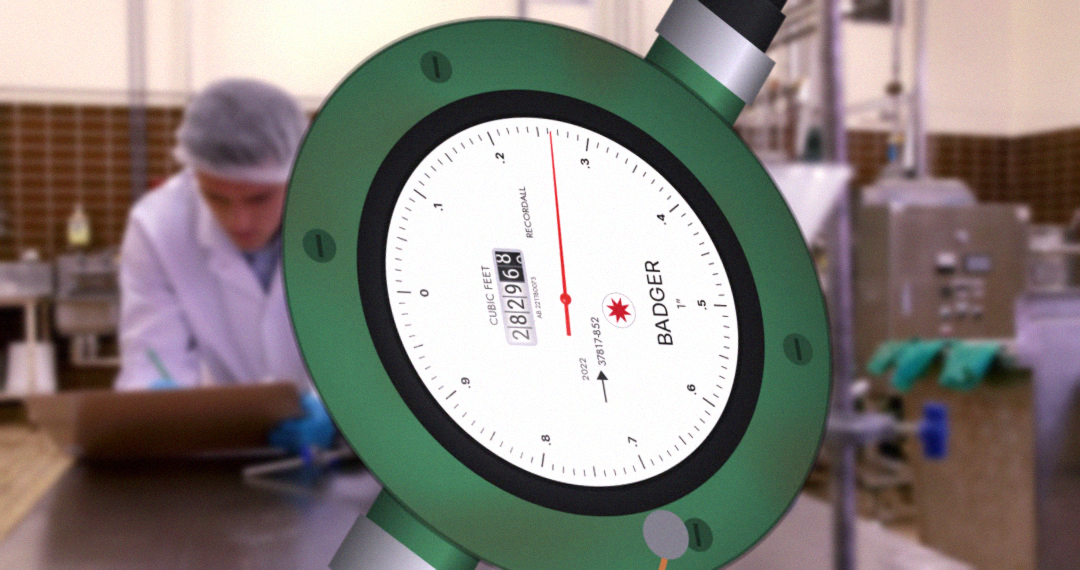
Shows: 282968.26 ft³
